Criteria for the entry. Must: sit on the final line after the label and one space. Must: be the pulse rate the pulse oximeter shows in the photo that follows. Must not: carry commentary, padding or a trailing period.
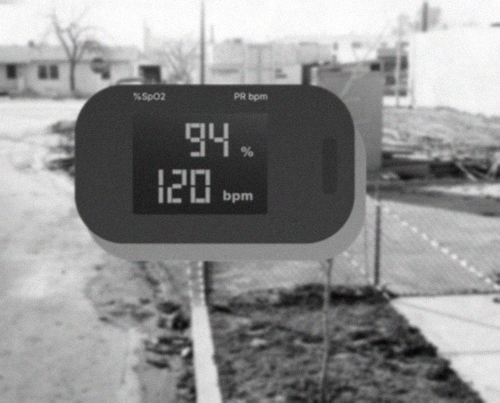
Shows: 120 bpm
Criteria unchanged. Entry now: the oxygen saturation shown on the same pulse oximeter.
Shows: 94 %
